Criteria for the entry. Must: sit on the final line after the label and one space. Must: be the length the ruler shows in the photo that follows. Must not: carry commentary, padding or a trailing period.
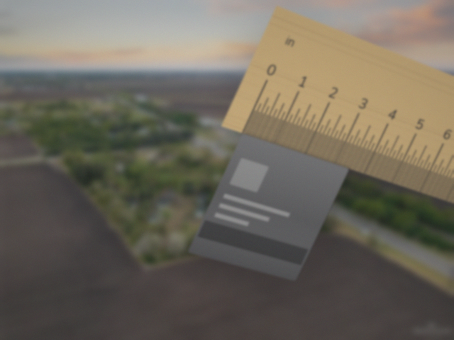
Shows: 3.5 in
